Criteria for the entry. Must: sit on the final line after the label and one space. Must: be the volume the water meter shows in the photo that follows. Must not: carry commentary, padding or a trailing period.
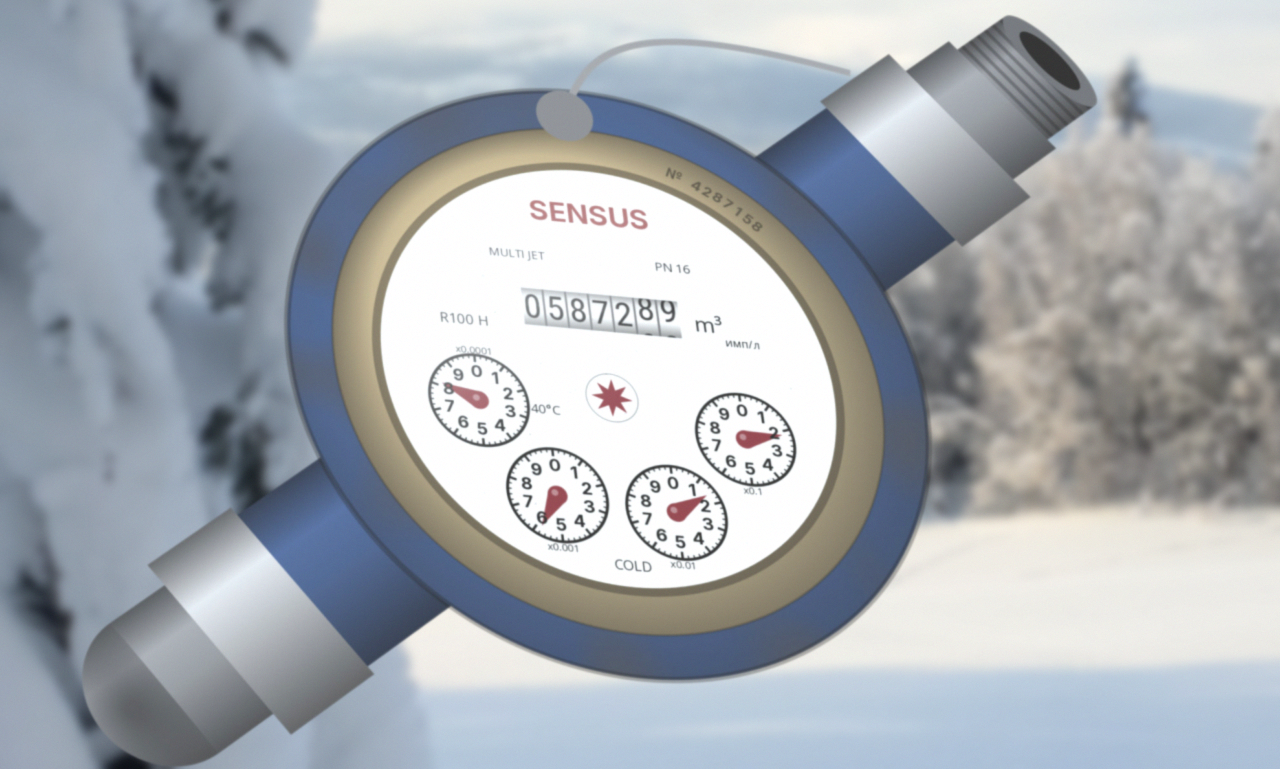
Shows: 587289.2158 m³
